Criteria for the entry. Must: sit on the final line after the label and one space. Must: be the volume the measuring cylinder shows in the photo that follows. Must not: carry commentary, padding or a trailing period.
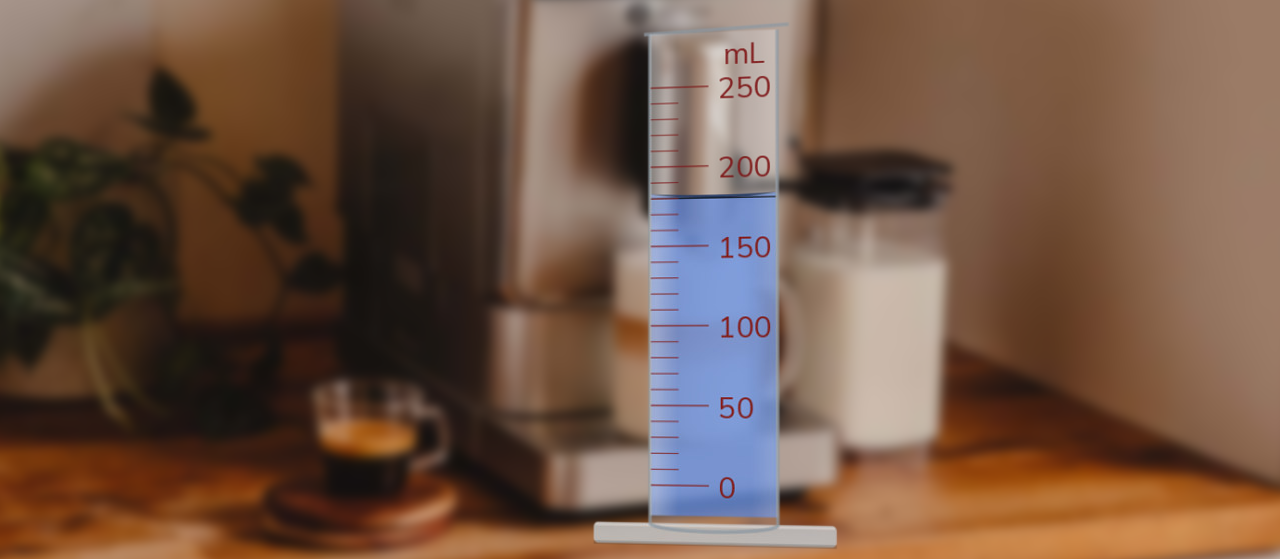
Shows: 180 mL
